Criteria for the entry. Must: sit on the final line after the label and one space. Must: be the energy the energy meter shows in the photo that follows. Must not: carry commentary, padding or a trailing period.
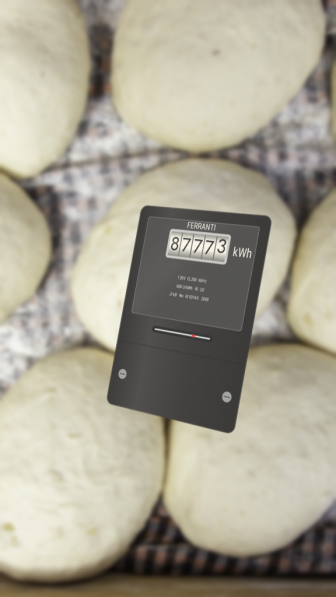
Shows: 87773 kWh
